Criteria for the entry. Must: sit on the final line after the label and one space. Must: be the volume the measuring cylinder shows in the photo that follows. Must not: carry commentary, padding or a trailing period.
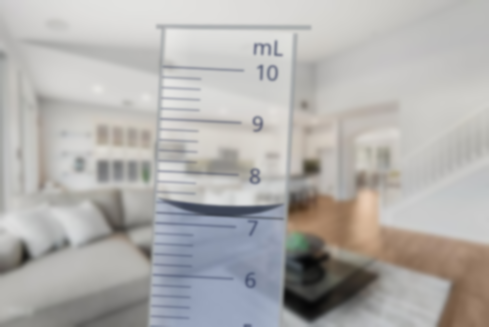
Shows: 7.2 mL
